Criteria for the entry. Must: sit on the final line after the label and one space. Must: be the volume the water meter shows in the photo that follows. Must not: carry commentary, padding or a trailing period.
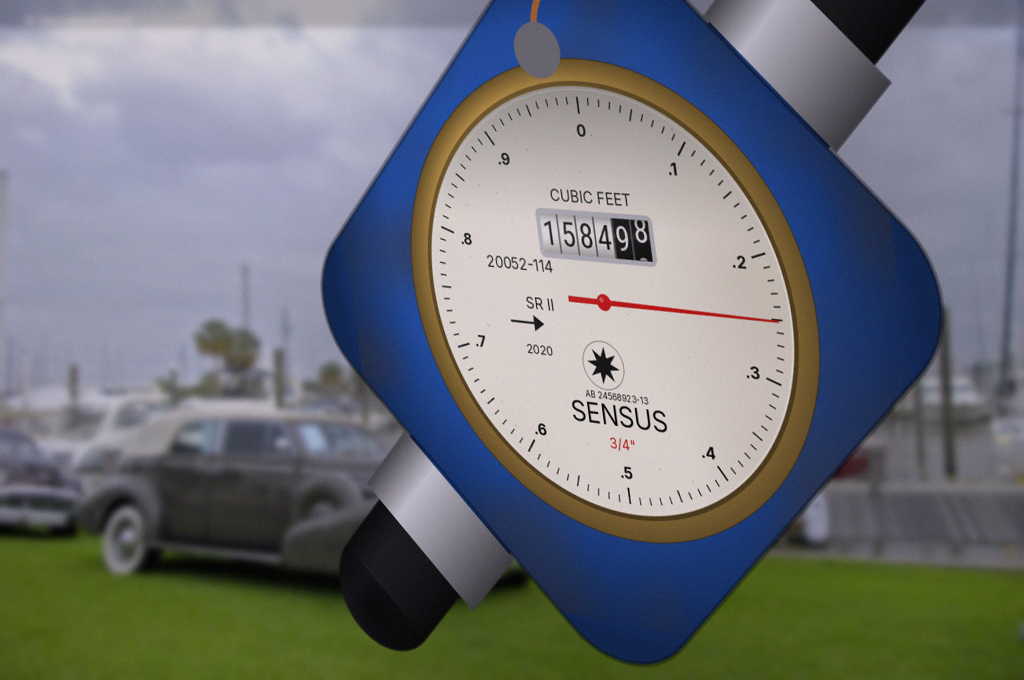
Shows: 158498.25 ft³
